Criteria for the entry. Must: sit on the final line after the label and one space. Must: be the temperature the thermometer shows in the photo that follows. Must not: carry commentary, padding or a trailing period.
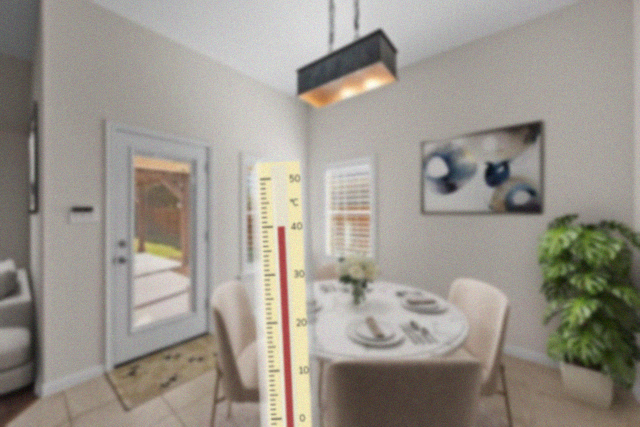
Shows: 40 °C
